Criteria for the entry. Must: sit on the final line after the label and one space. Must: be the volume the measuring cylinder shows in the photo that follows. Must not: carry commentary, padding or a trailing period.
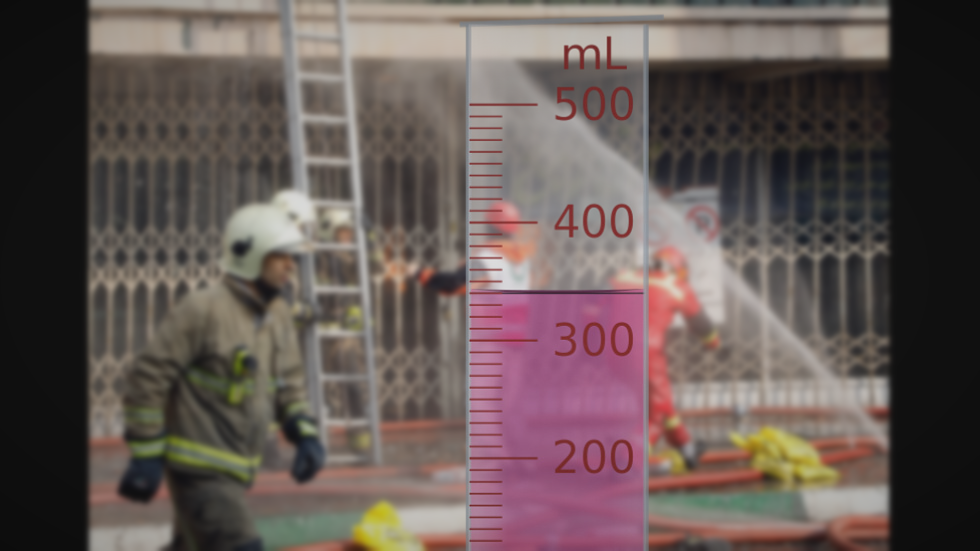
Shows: 340 mL
